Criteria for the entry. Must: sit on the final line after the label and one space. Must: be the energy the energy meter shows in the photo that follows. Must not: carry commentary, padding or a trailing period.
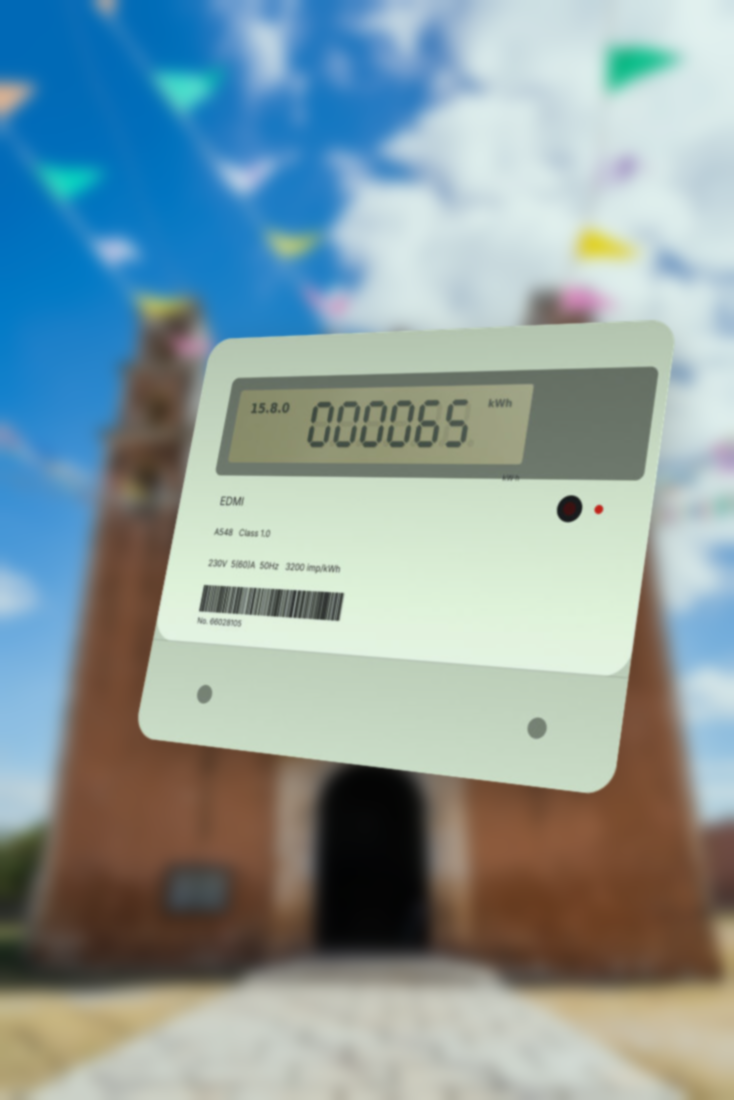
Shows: 65 kWh
